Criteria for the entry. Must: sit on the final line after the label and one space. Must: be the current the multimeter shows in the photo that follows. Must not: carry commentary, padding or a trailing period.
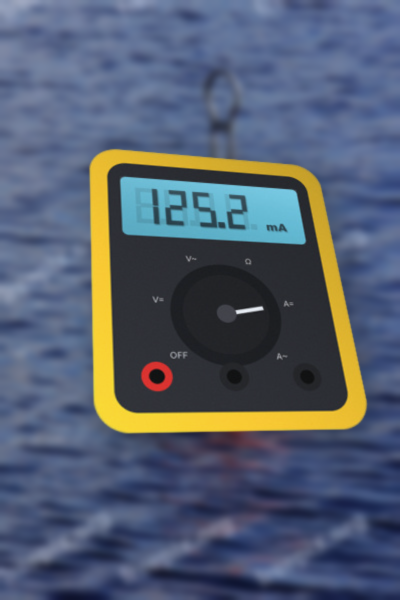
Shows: 125.2 mA
